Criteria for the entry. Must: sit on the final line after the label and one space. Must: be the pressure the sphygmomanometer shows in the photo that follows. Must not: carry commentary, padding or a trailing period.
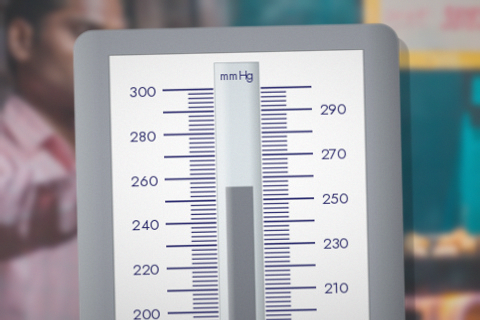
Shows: 256 mmHg
